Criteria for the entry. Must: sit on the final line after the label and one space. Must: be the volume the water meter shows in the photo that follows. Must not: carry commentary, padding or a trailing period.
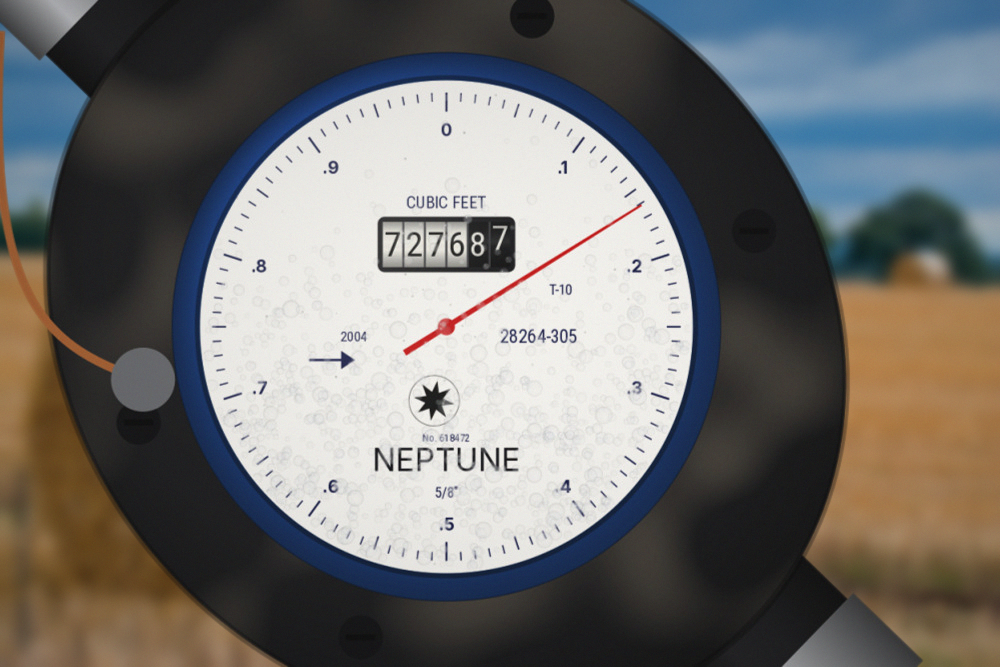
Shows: 727687.16 ft³
